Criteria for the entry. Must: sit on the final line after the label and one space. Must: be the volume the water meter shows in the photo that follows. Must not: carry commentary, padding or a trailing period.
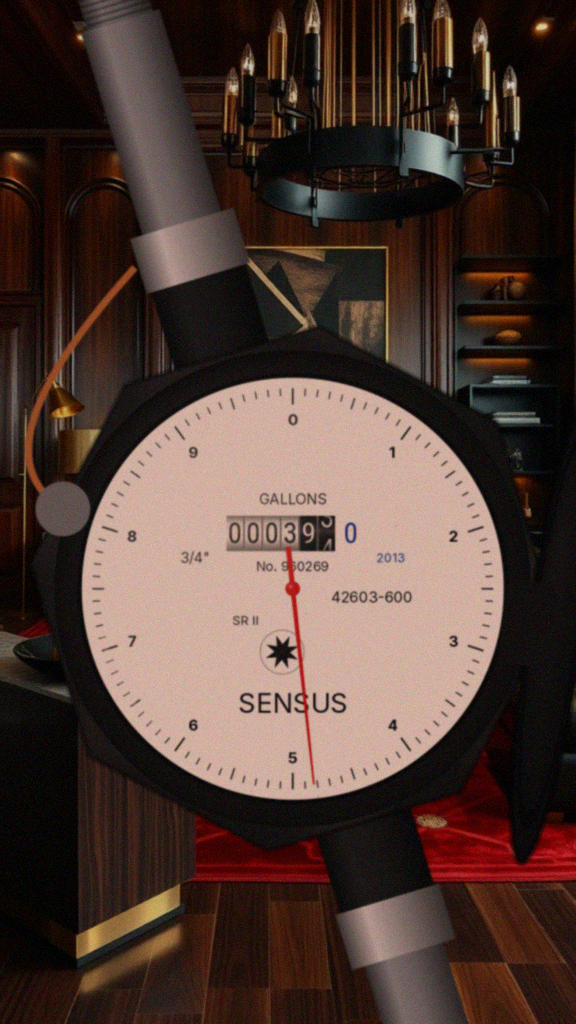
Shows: 3934.8 gal
